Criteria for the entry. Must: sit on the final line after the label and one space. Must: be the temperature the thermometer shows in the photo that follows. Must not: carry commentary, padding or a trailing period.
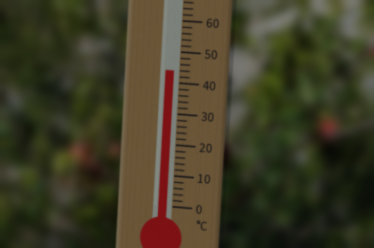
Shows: 44 °C
